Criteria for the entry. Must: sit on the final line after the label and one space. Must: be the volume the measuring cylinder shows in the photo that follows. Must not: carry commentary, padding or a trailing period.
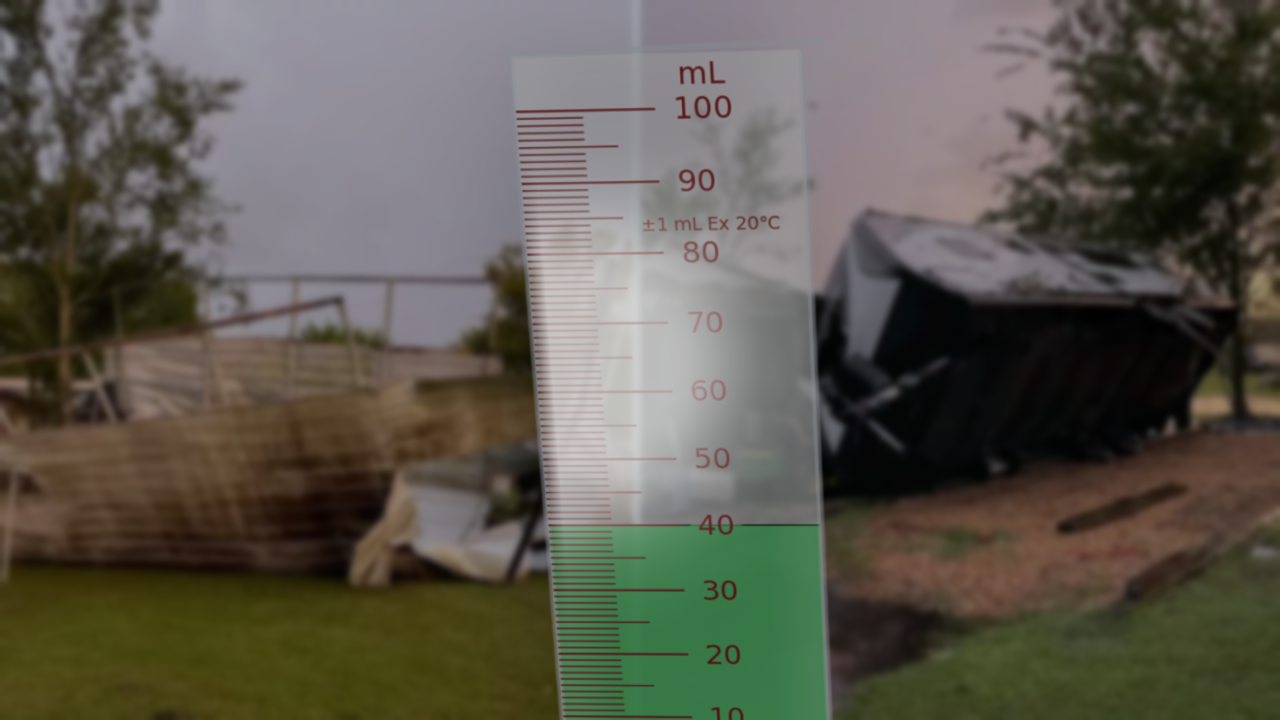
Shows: 40 mL
